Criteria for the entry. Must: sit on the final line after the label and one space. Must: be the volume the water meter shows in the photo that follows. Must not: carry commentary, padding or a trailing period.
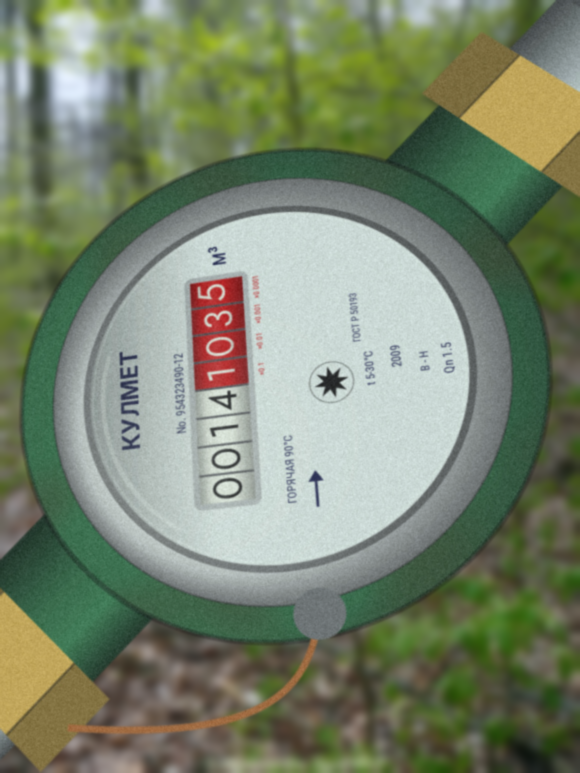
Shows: 14.1035 m³
